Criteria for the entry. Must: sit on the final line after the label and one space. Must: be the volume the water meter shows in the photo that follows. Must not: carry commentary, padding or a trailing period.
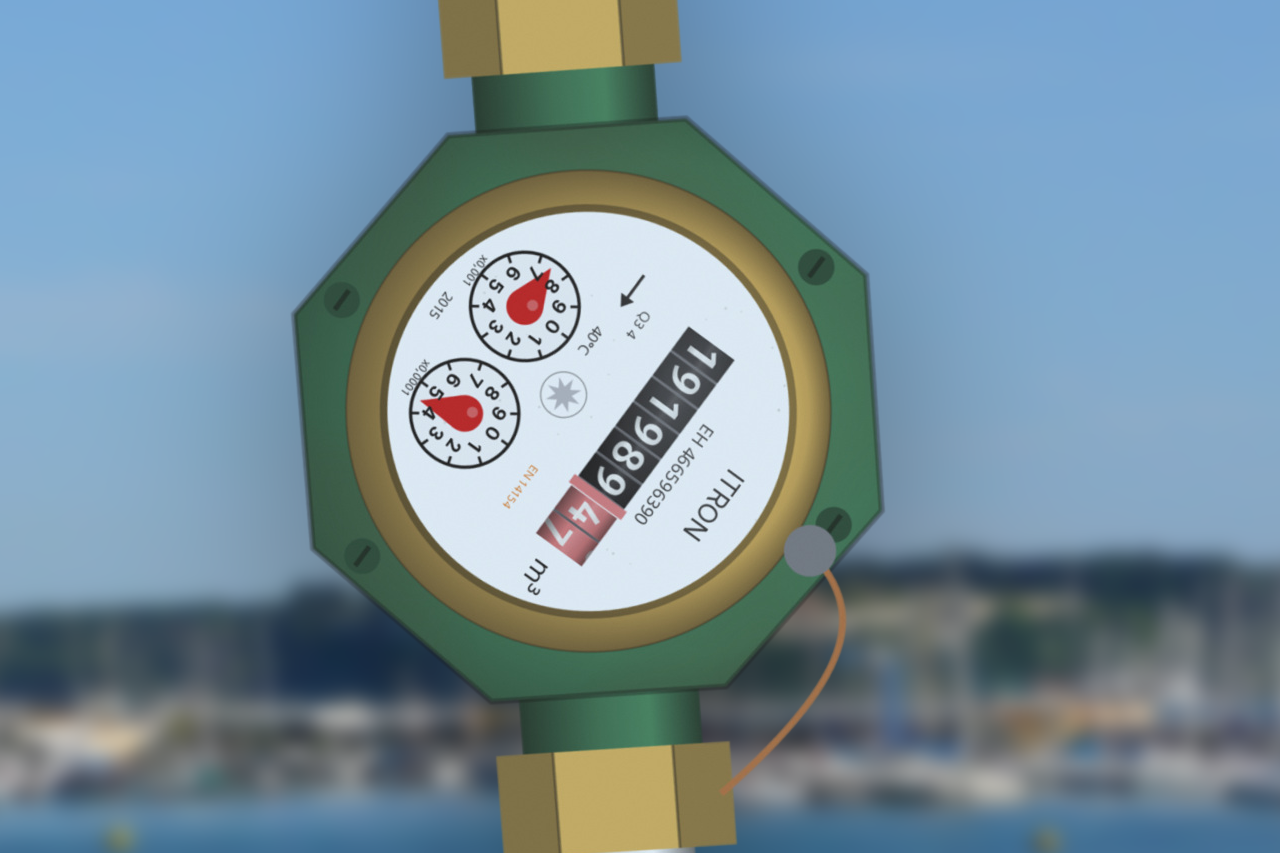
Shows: 191989.4674 m³
